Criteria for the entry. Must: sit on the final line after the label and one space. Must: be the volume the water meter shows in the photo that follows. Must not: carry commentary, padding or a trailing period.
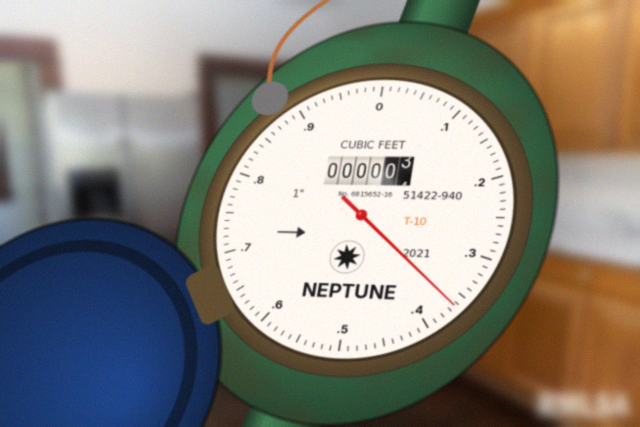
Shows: 3.36 ft³
